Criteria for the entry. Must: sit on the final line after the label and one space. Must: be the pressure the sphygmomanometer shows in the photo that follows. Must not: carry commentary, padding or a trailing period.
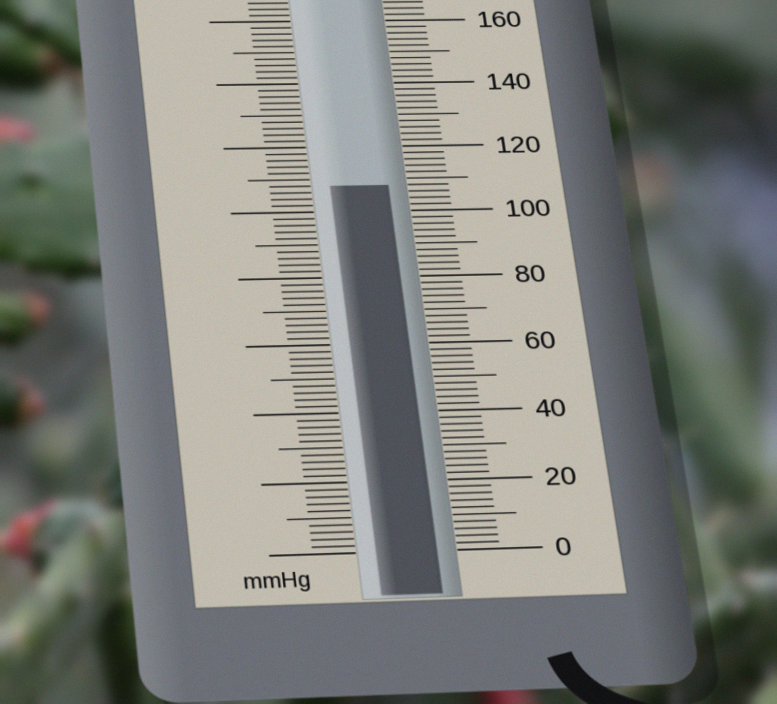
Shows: 108 mmHg
